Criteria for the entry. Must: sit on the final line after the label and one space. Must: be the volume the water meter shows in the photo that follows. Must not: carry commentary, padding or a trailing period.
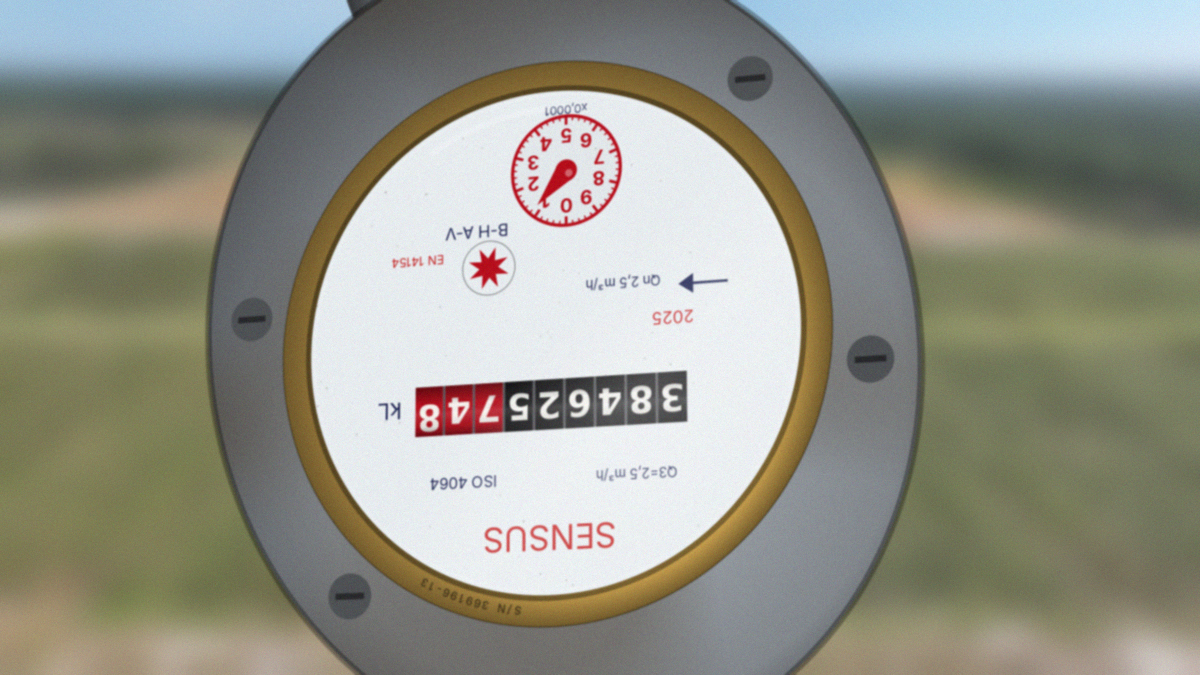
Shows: 384625.7481 kL
